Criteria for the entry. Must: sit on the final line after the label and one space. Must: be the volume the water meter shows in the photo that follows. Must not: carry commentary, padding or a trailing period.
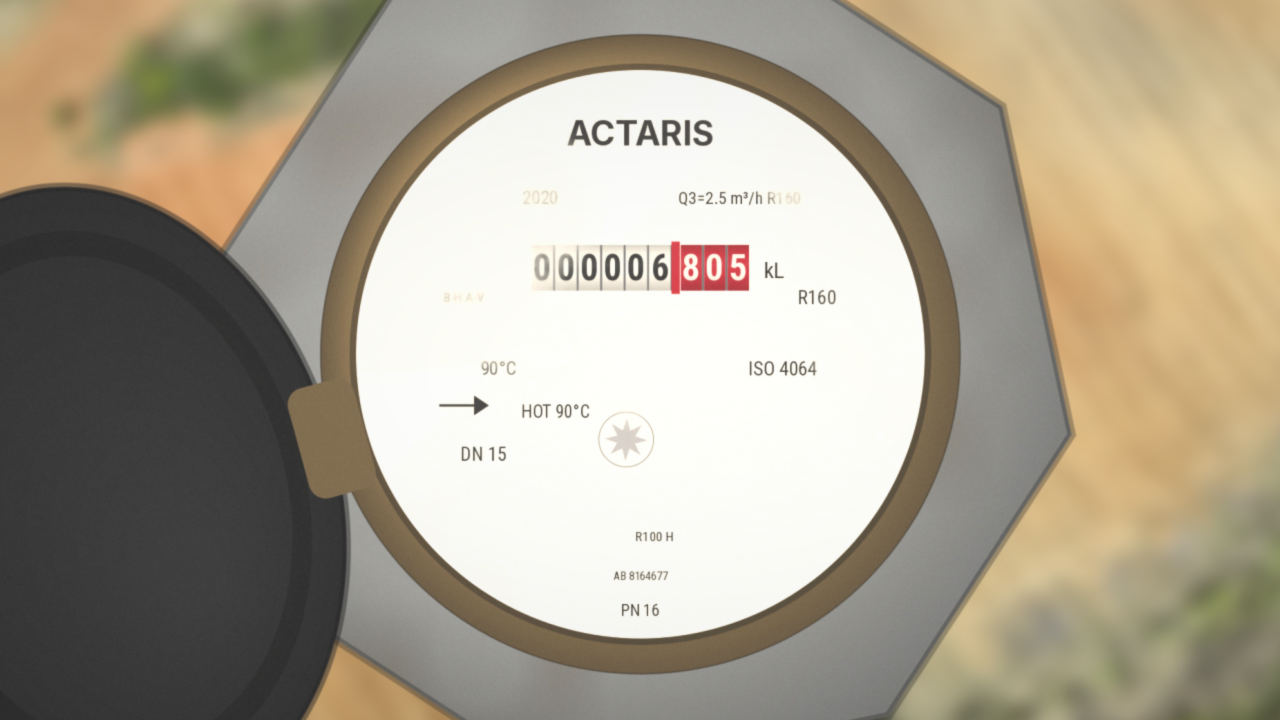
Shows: 6.805 kL
